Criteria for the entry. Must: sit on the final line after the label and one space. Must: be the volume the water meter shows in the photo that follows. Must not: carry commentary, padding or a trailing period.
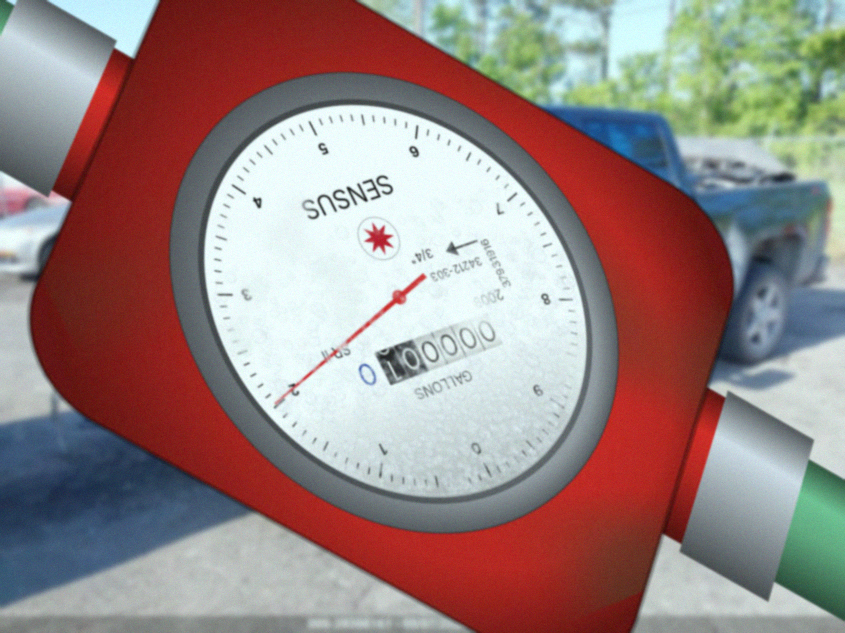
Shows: 12.0 gal
